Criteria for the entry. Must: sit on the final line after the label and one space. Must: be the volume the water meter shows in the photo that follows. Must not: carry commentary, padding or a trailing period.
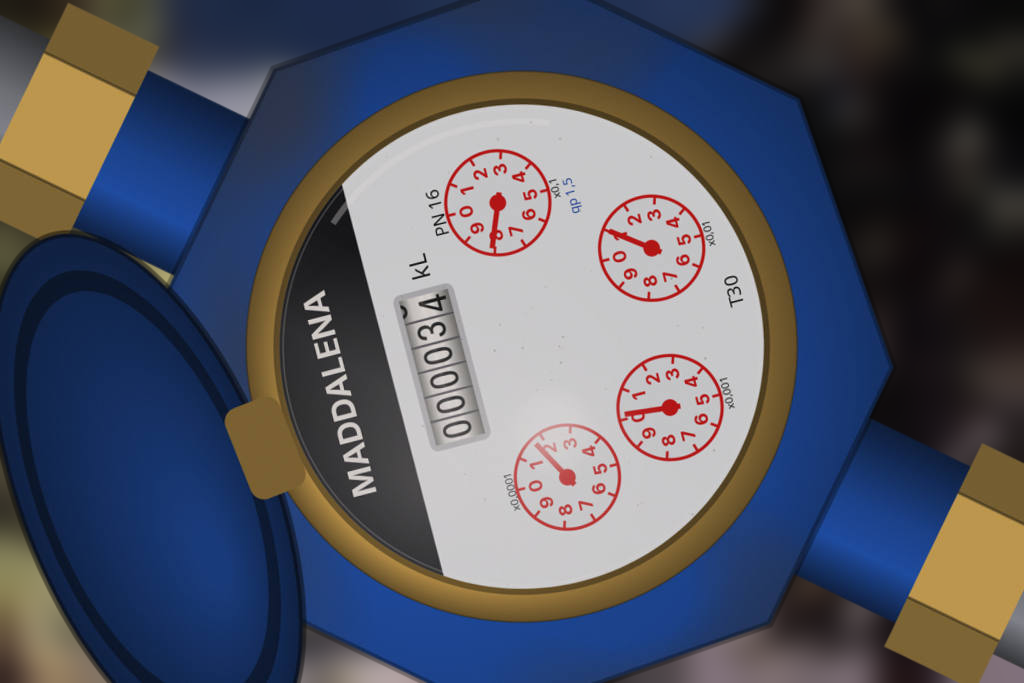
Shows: 33.8101 kL
